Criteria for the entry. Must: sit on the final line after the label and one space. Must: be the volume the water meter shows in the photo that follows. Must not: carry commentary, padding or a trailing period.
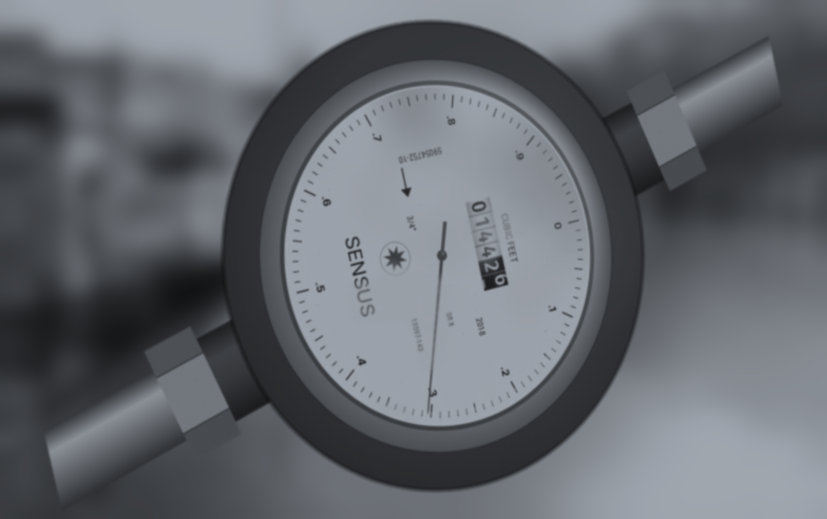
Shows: 14426.30 ft³
